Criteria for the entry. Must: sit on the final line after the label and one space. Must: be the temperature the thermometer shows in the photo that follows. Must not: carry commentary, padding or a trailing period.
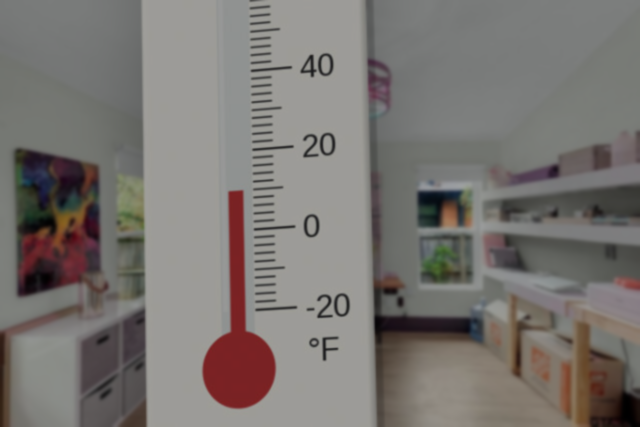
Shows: 10 °F
